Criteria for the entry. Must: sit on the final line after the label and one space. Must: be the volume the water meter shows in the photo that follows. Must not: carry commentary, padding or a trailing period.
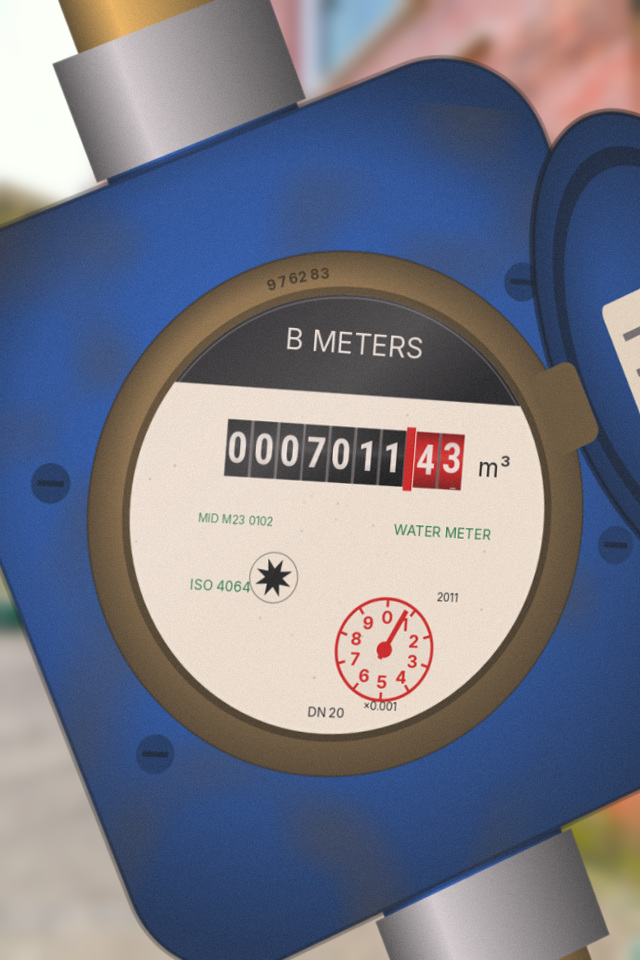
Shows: 7011.430 m³
